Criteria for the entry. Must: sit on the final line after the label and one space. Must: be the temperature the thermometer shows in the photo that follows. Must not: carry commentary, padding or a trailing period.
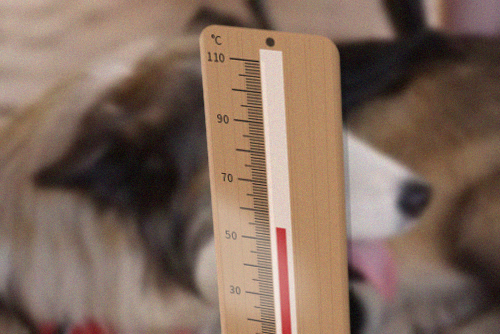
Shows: 55 °C
